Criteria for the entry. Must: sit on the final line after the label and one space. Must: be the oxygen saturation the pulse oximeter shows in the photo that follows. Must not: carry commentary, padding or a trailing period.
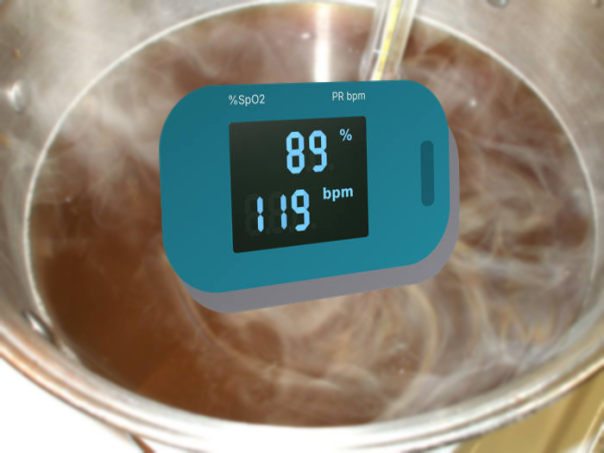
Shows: 89 %
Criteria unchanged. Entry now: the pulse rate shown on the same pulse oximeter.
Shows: 119 bpm
